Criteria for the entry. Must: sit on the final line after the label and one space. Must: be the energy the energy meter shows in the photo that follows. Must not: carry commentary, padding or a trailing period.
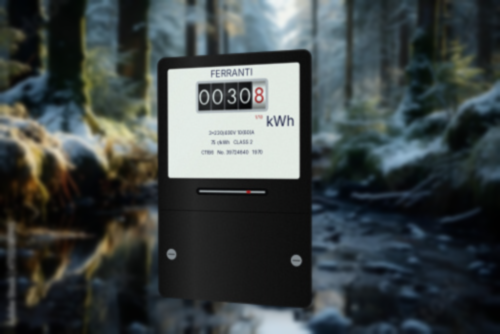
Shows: 30.8 kWh
